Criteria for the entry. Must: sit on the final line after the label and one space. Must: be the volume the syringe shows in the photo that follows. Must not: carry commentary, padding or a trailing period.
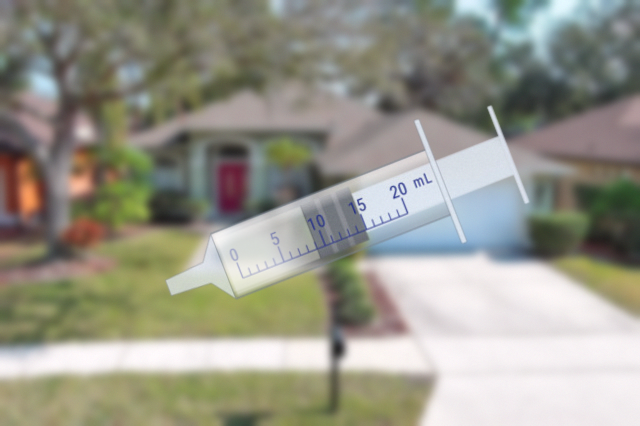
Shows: 9 mL
